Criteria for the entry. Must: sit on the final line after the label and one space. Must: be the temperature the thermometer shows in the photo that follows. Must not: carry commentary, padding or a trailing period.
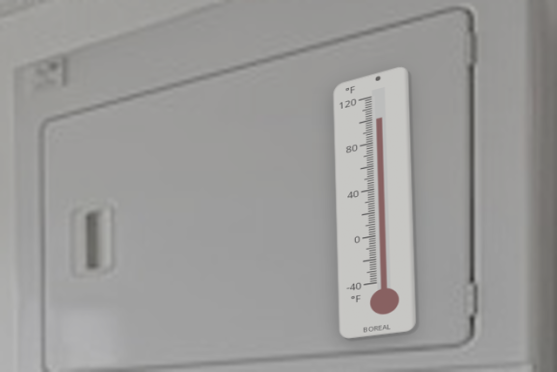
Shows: 100 °F
